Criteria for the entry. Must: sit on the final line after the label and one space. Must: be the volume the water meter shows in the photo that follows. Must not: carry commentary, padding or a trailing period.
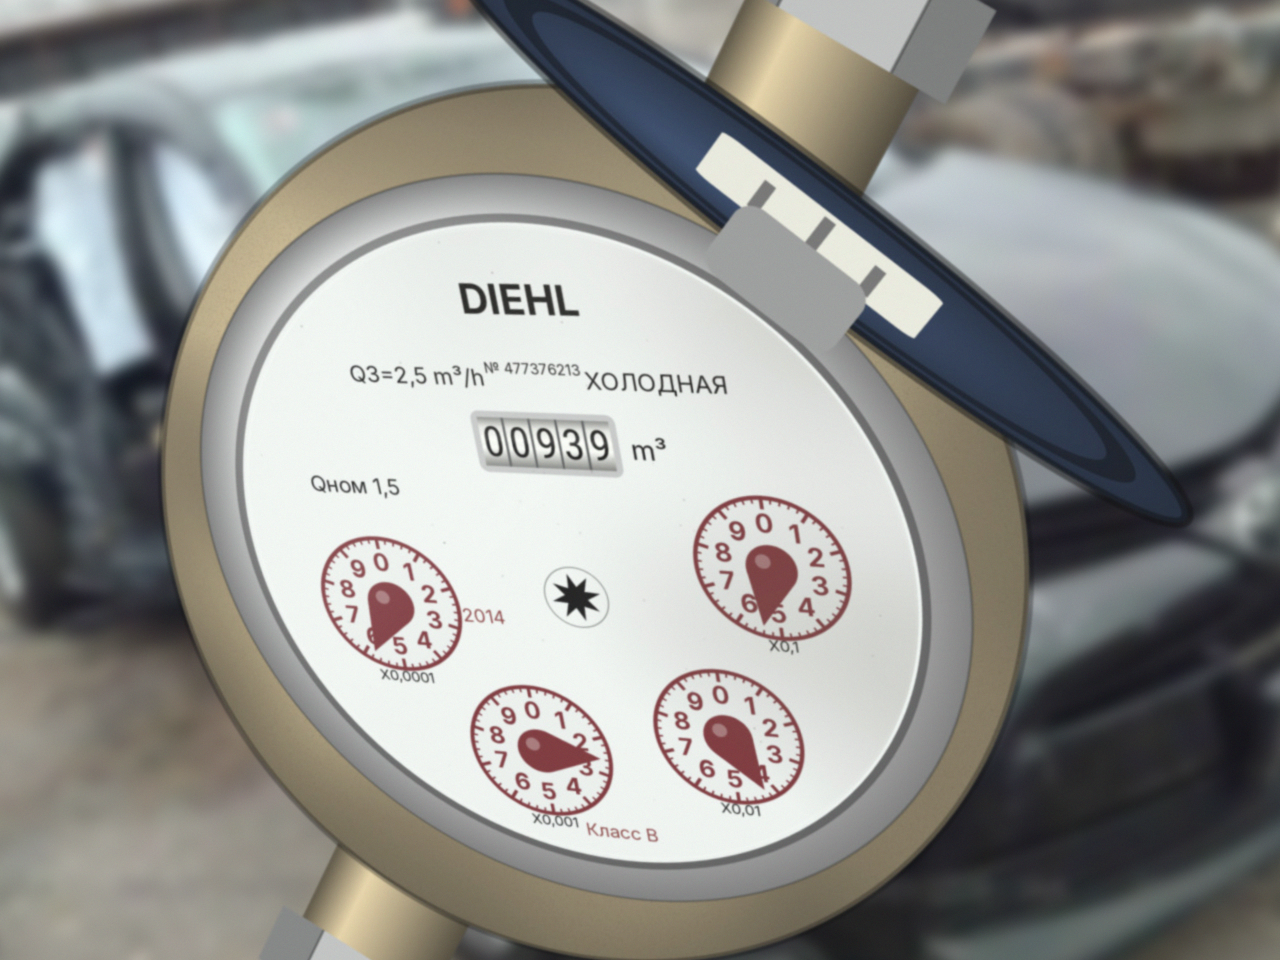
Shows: 939.5425 m³
